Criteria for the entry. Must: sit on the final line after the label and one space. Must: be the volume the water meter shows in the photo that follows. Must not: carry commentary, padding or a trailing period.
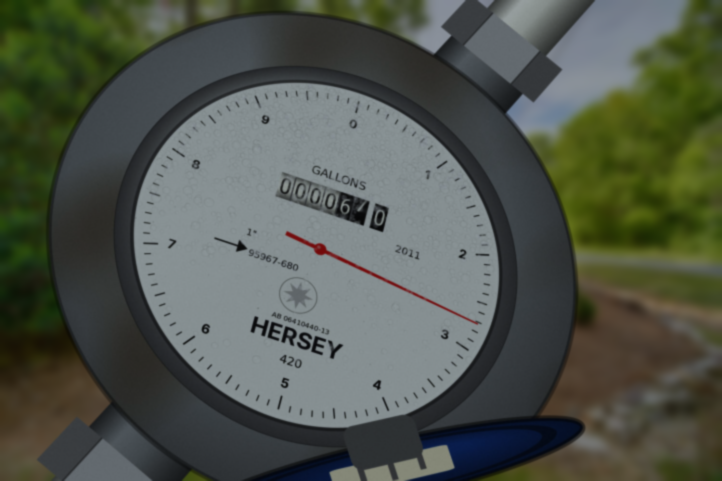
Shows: 672.7 gal
